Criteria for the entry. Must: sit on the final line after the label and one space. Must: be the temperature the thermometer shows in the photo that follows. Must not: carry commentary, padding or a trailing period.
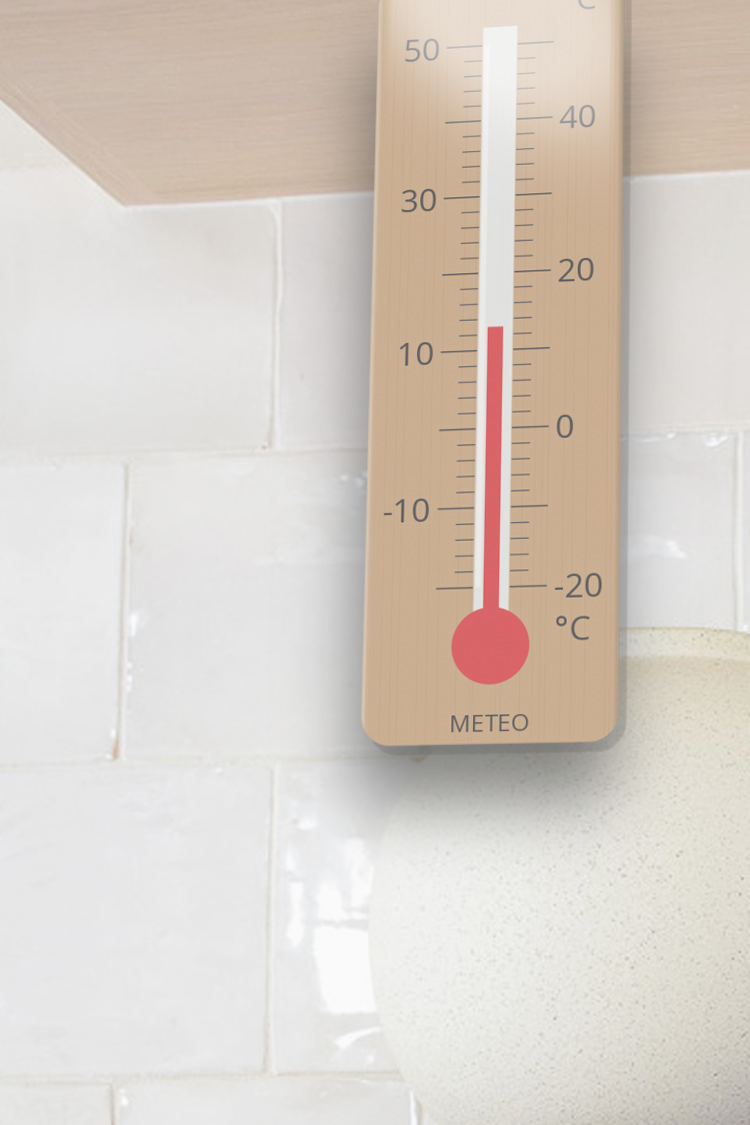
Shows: 13 °C
